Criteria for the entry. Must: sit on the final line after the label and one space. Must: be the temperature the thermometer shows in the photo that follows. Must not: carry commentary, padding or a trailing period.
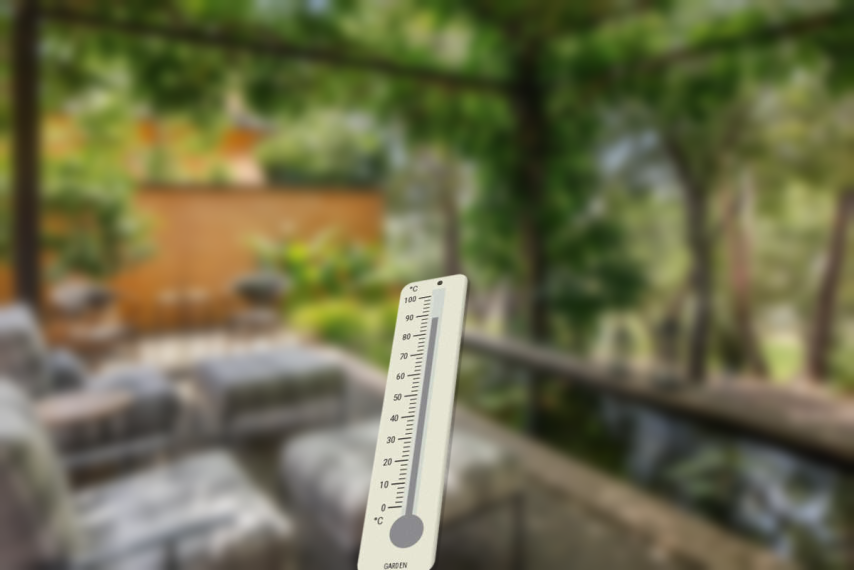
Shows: 88 °C
